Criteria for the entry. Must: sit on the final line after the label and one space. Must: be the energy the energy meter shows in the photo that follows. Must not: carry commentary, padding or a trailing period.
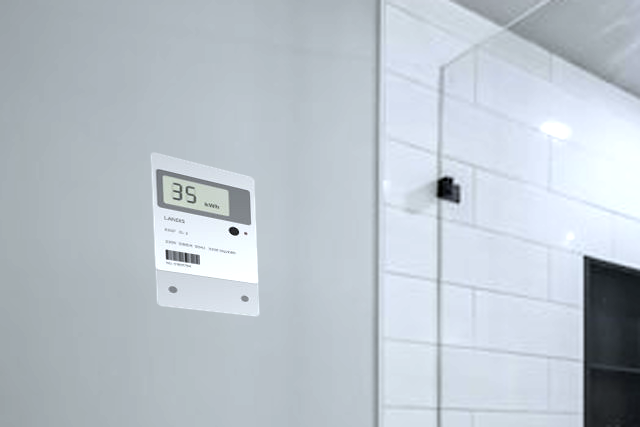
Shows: 35 kWh
